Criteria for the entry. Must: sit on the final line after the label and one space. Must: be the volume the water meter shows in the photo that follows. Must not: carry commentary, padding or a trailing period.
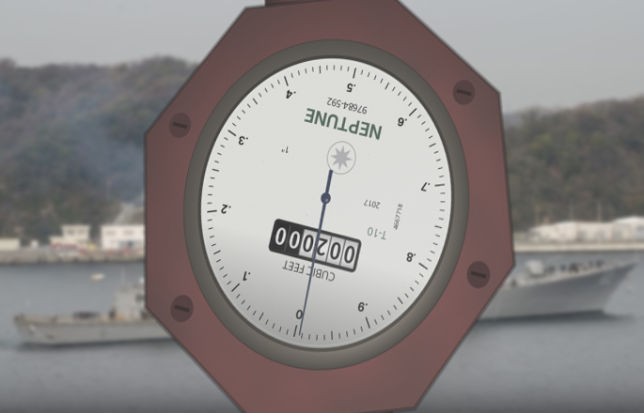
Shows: 1999.99 ft³
